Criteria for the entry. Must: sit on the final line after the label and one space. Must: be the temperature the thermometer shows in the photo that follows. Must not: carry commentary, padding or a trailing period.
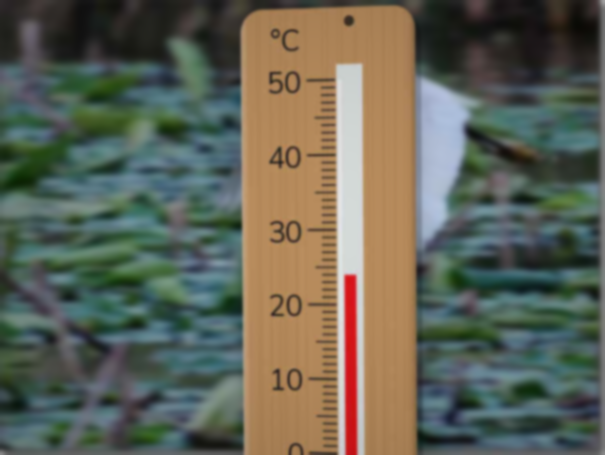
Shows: 24 °C
